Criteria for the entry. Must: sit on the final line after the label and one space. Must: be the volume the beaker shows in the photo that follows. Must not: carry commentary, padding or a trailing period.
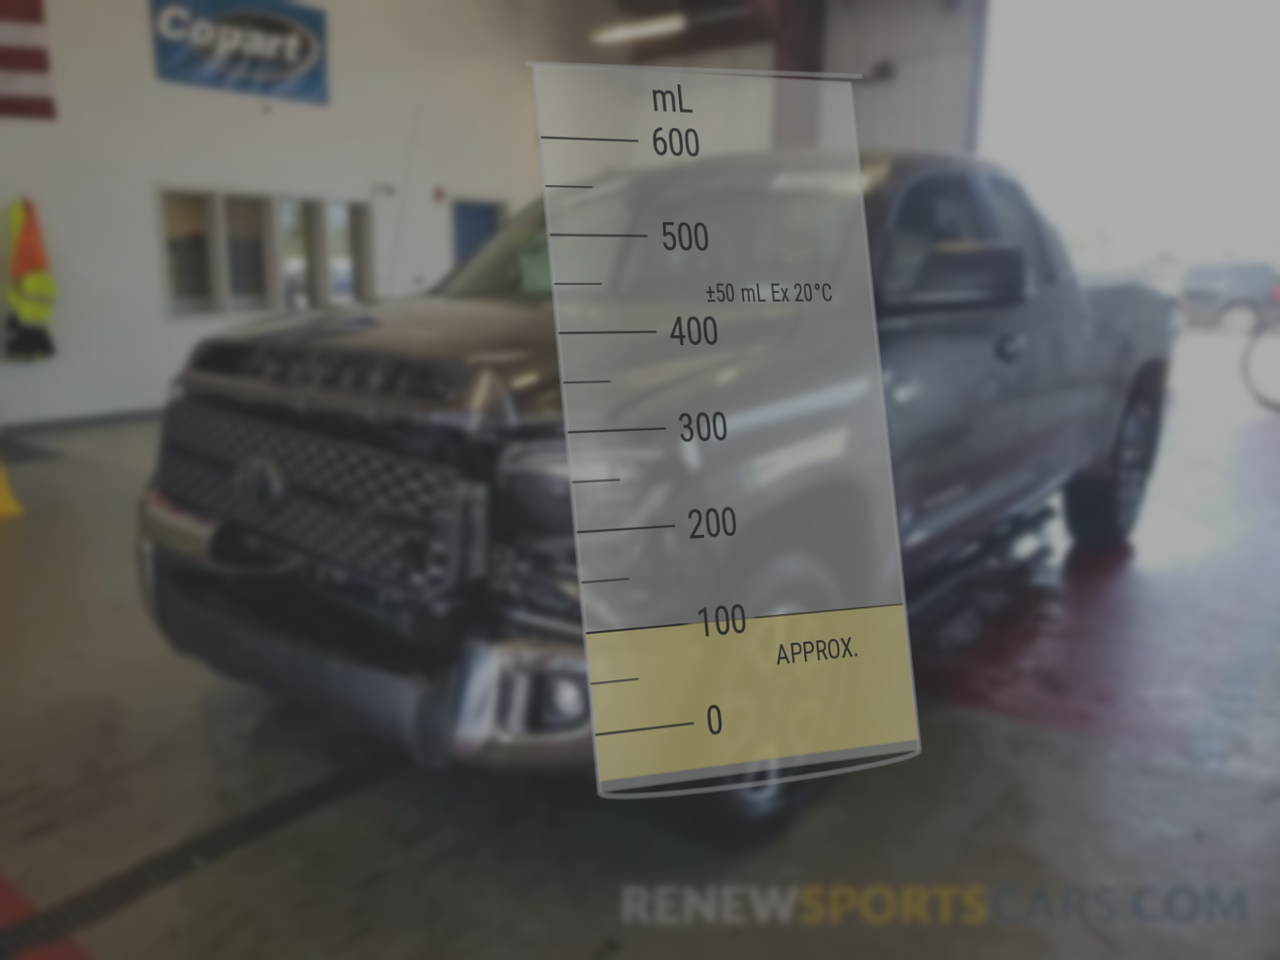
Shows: 100 mL
